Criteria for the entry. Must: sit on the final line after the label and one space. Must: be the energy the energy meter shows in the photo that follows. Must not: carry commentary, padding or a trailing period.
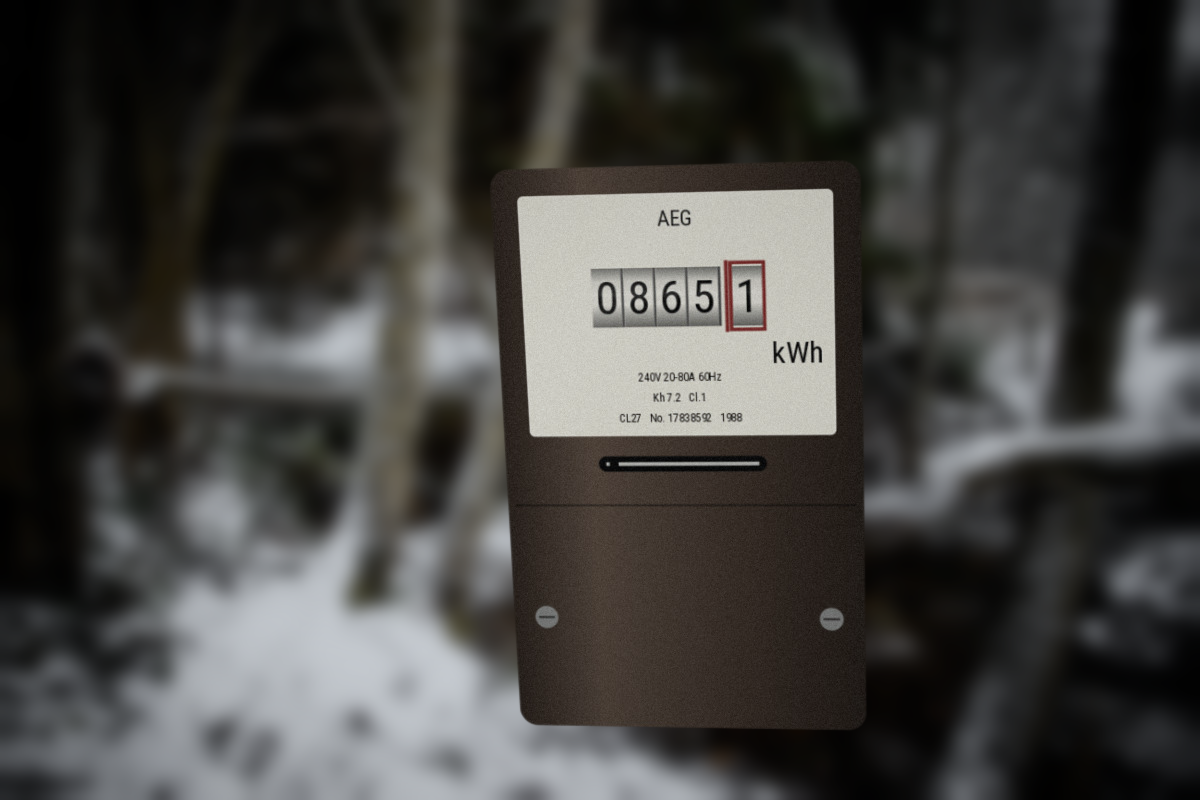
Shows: 865.1 kWh
